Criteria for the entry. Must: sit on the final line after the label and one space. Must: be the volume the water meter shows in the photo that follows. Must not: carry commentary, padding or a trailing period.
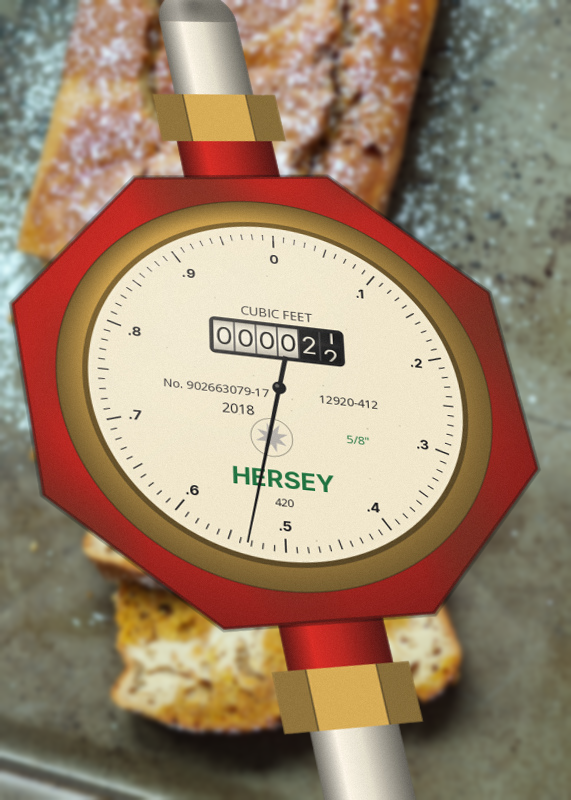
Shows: 21.53 ft³
